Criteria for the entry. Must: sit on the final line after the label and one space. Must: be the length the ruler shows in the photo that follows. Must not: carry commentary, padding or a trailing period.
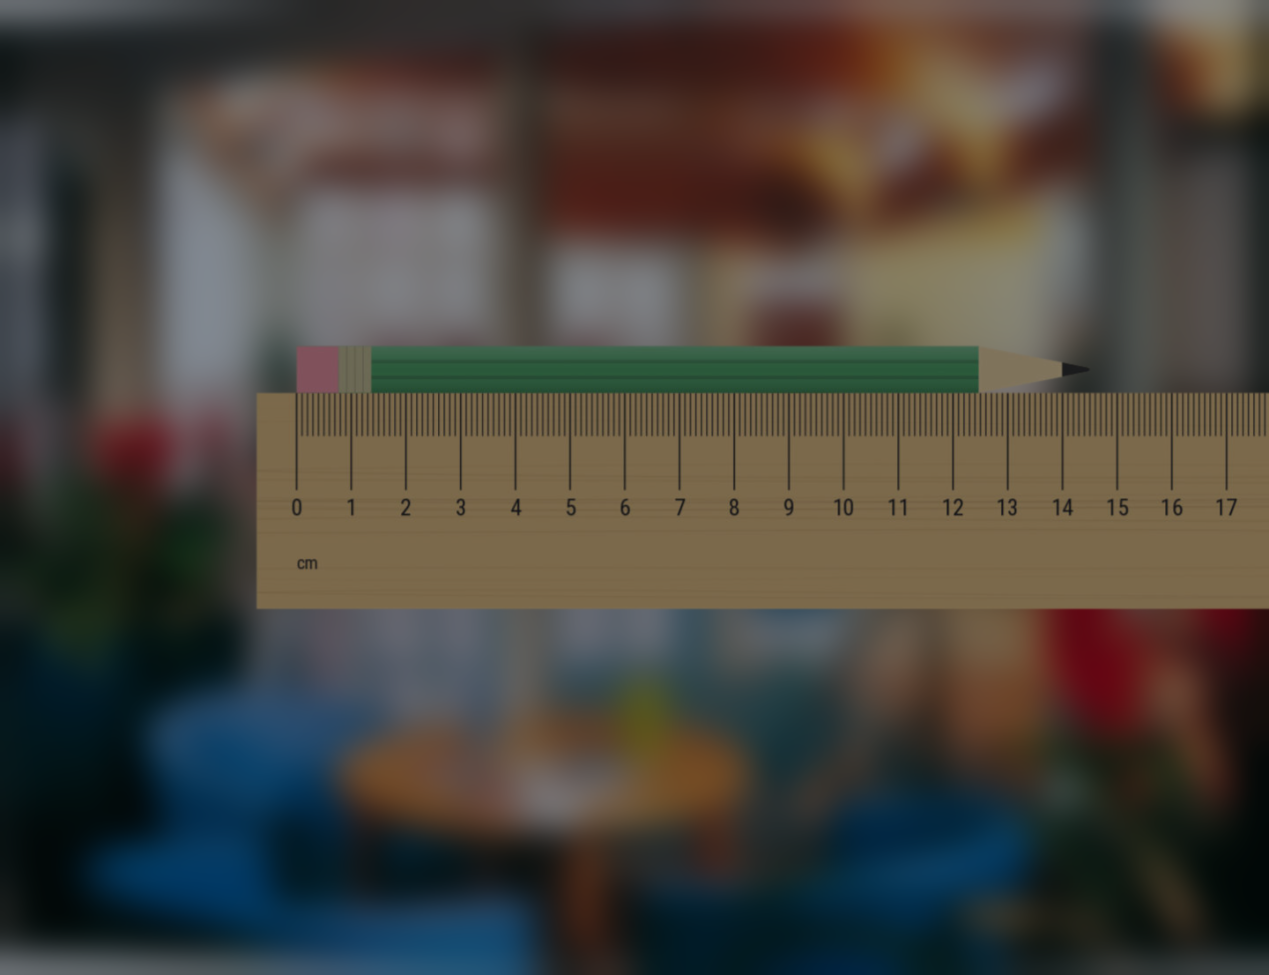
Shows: 14.5 cm
